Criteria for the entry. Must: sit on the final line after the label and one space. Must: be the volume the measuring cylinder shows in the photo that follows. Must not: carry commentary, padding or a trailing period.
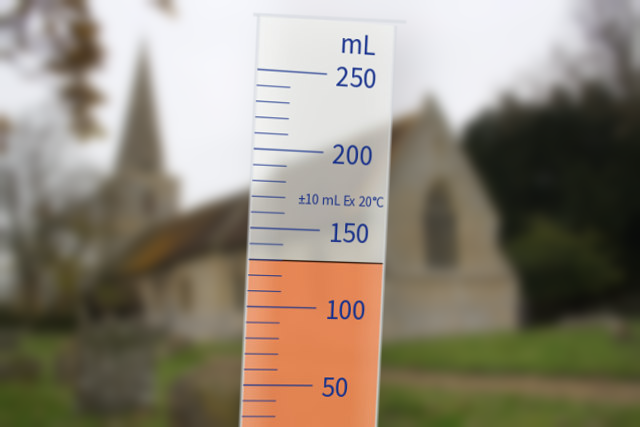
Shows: 130 mL
